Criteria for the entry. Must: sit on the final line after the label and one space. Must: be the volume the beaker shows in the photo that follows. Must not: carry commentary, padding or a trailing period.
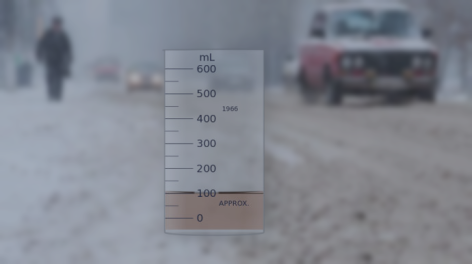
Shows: 100 mL
